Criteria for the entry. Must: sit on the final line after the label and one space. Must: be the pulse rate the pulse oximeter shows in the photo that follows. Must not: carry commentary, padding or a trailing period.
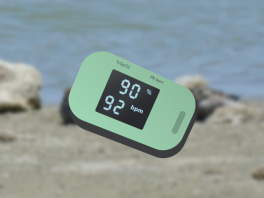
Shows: 92 bpm
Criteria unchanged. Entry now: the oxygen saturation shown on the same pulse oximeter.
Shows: 90 %
